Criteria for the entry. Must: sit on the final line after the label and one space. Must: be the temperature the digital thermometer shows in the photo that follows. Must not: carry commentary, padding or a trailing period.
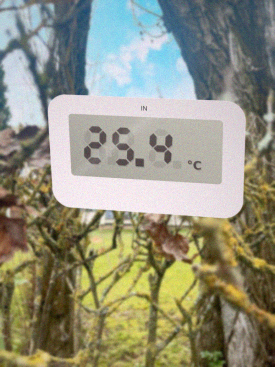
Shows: 25.4 °C
